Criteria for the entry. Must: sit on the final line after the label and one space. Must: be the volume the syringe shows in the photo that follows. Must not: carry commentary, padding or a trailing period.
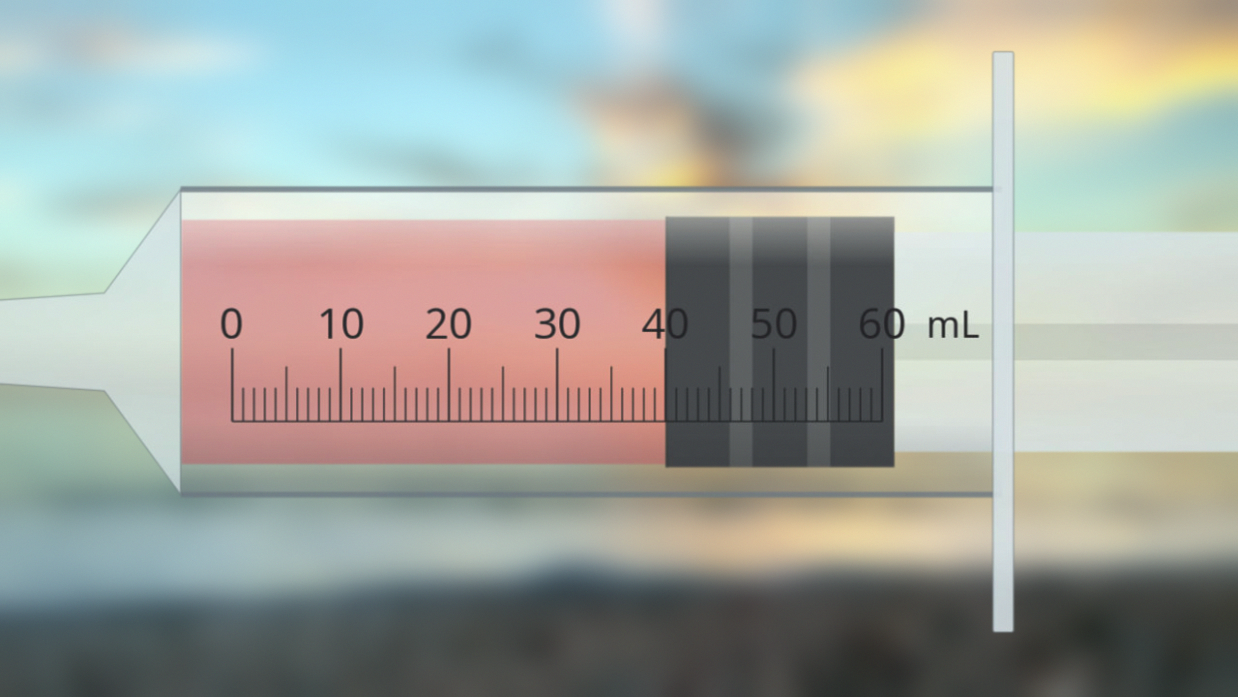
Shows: 40 mL
